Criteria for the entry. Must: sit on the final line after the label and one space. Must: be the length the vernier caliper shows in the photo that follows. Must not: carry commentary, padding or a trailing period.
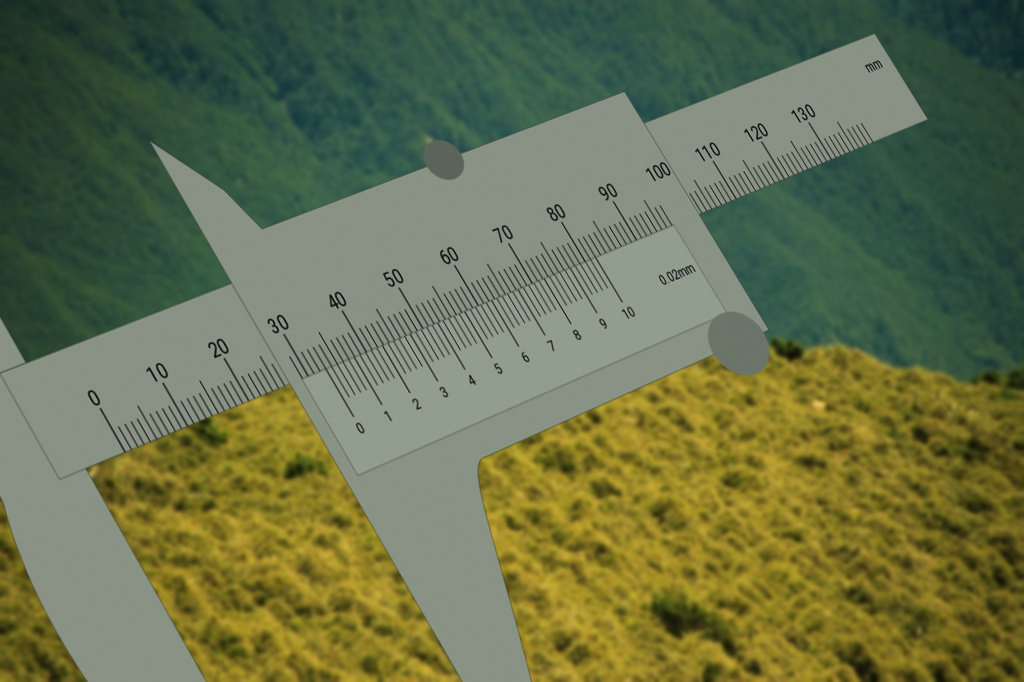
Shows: 33.0 mm
